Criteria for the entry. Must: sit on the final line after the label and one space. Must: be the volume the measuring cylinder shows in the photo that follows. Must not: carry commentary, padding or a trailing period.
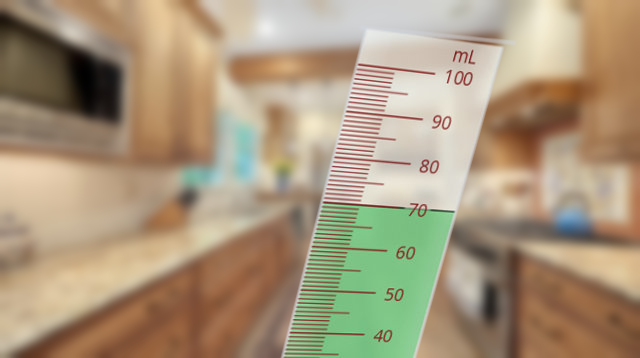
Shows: 70 mL
